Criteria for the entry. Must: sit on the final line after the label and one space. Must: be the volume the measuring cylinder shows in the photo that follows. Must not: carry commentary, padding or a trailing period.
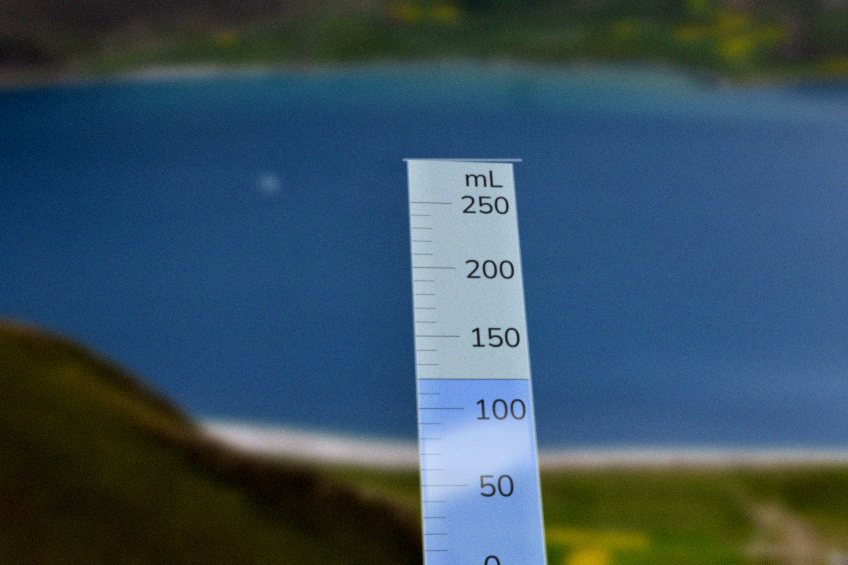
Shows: 120 mL
